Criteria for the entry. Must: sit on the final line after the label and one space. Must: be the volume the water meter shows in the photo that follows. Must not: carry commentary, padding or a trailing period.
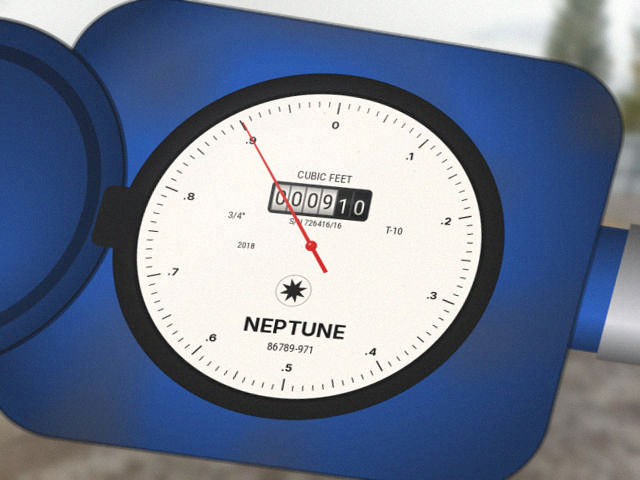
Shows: 909.90 ft³
